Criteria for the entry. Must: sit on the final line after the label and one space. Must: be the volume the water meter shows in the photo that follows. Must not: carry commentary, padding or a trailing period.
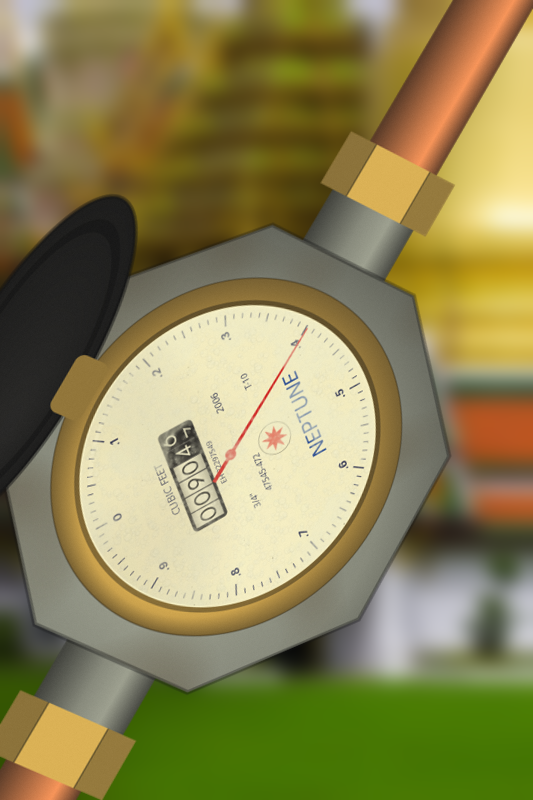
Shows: 9046.40 ft³
